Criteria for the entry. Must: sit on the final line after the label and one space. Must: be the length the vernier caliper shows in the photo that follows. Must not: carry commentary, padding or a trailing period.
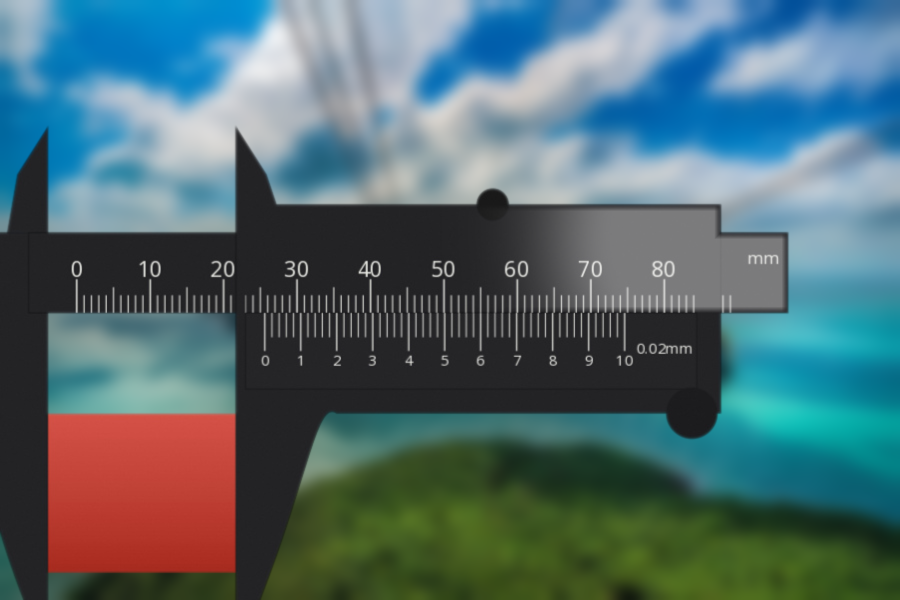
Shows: 25.6 mm
